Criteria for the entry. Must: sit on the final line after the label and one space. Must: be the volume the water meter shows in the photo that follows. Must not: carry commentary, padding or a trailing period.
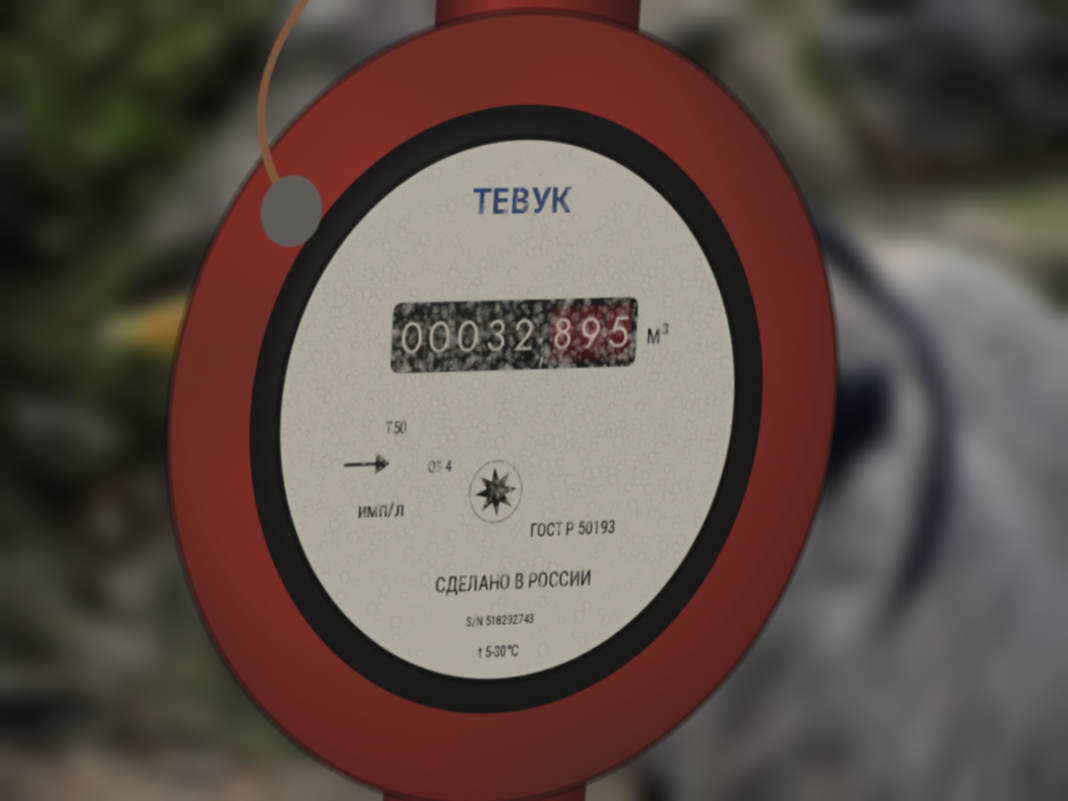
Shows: 32.895 m³
